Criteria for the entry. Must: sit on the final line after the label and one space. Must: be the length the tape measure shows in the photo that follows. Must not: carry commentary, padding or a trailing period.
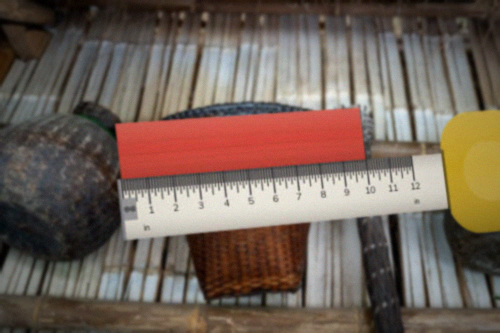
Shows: 10 in
